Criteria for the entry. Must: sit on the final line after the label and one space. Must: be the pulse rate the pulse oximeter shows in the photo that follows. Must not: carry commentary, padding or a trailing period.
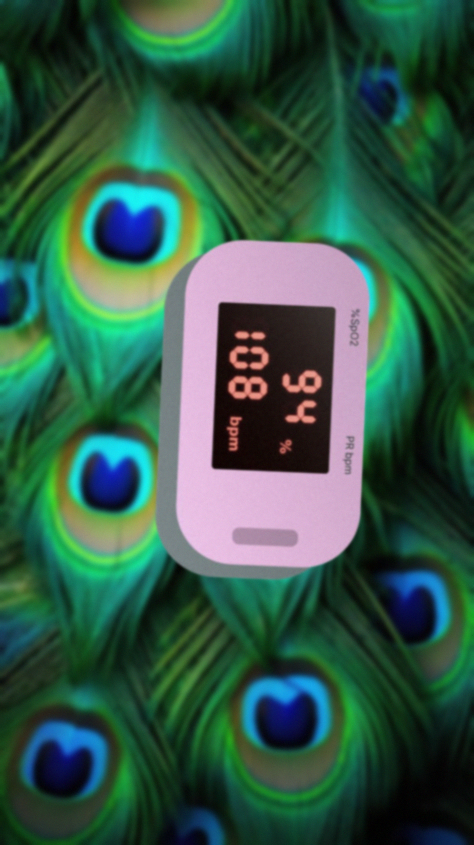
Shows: 108 bpm
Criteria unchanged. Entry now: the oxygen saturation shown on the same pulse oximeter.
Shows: 94 %
